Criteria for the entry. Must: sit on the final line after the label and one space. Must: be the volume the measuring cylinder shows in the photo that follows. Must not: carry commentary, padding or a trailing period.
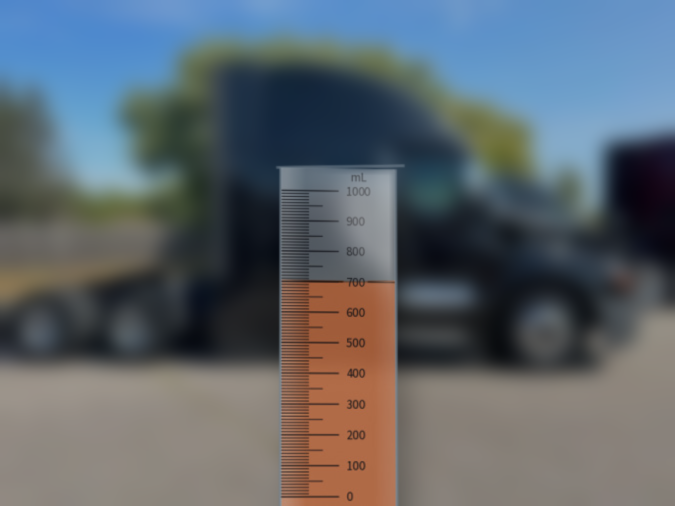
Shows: 700 mL
